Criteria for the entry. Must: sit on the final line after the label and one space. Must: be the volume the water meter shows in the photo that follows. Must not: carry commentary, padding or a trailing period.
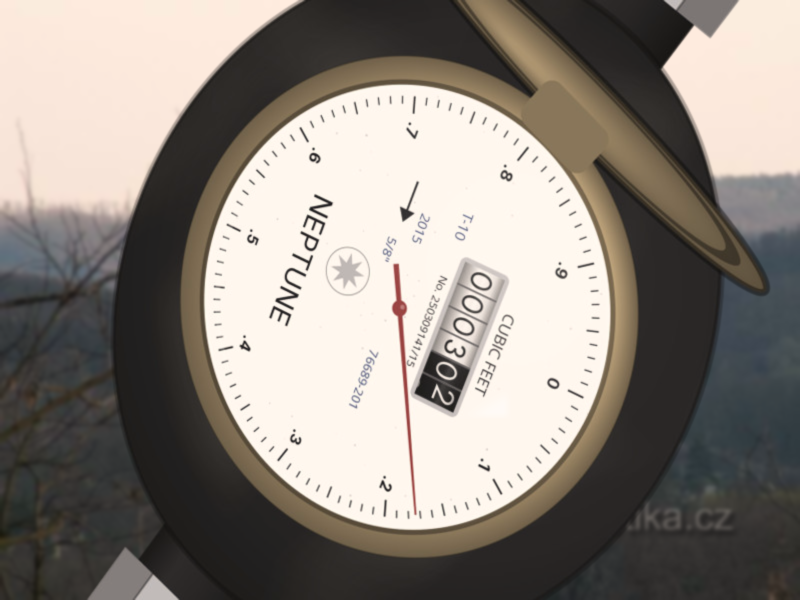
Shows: 302.17 ft³
